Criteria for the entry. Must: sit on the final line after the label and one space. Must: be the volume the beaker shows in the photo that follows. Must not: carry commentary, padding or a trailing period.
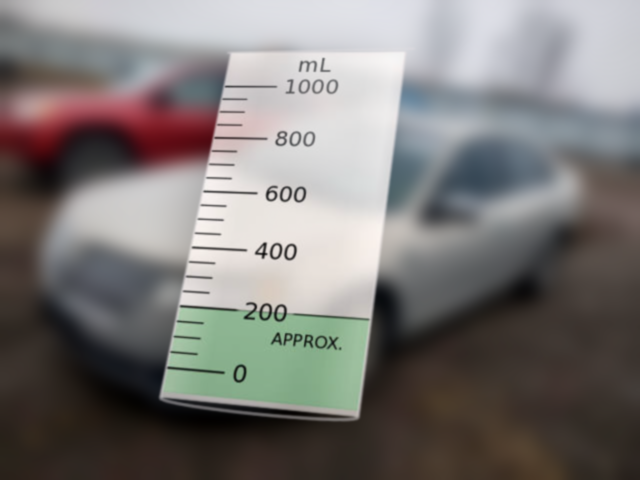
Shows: 200 mL
